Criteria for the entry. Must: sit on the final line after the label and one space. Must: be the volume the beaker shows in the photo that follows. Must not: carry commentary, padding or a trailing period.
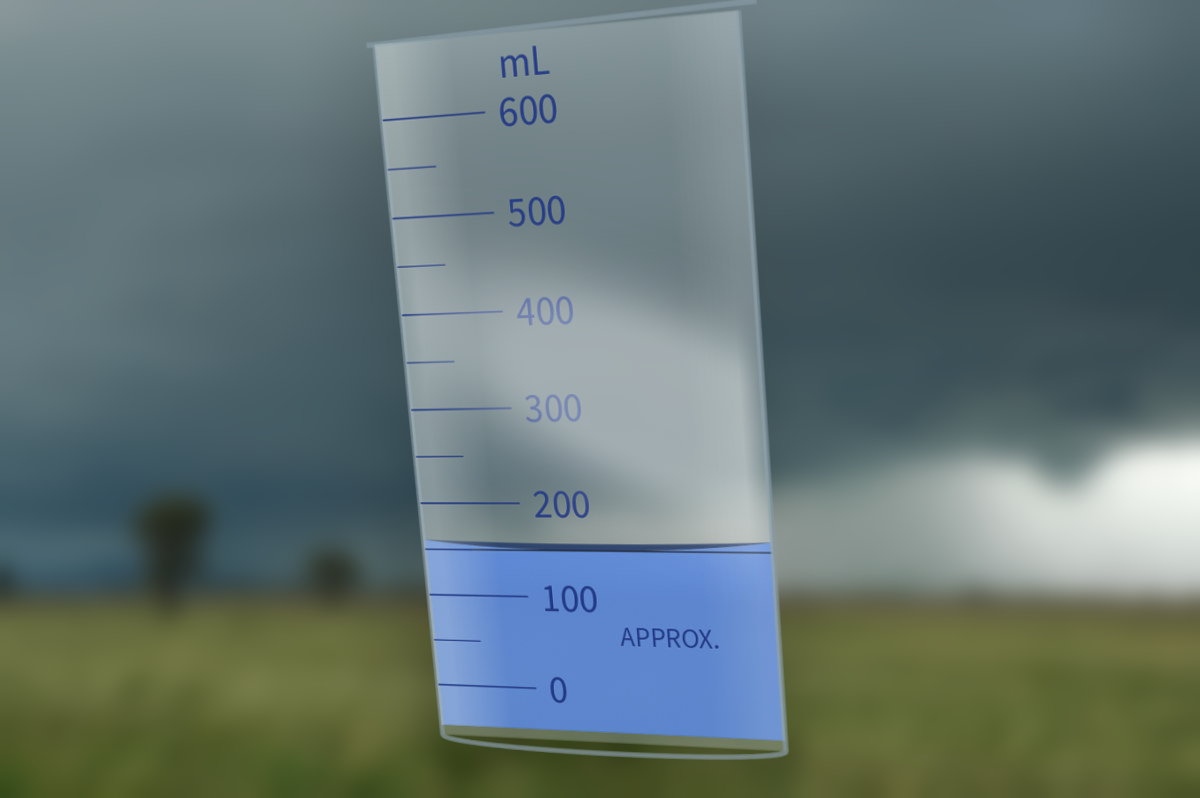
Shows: 150 mL
